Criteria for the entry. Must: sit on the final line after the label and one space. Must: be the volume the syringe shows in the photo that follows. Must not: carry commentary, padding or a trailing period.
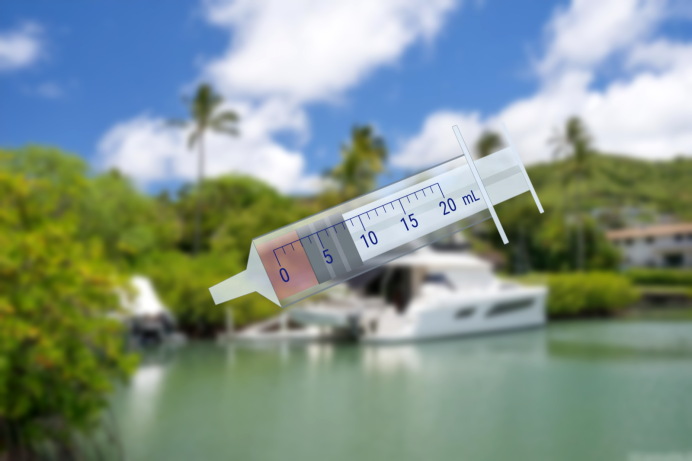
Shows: 3 mL
